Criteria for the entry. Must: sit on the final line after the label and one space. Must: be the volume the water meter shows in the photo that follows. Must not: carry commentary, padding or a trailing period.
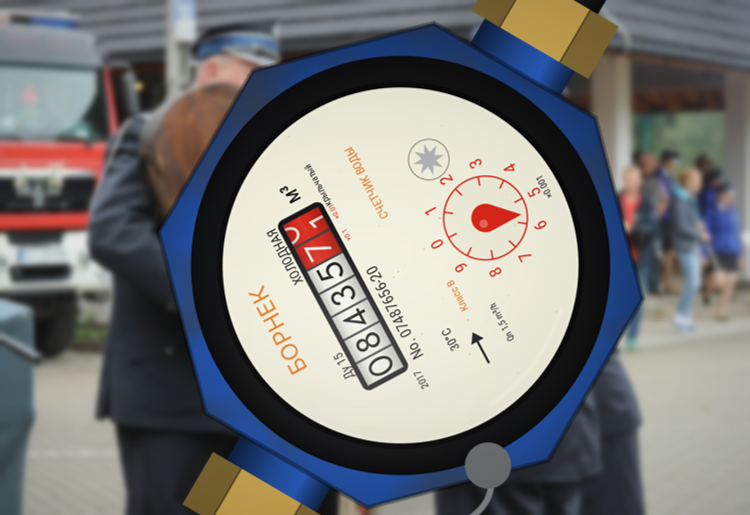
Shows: 8435.705 m³
